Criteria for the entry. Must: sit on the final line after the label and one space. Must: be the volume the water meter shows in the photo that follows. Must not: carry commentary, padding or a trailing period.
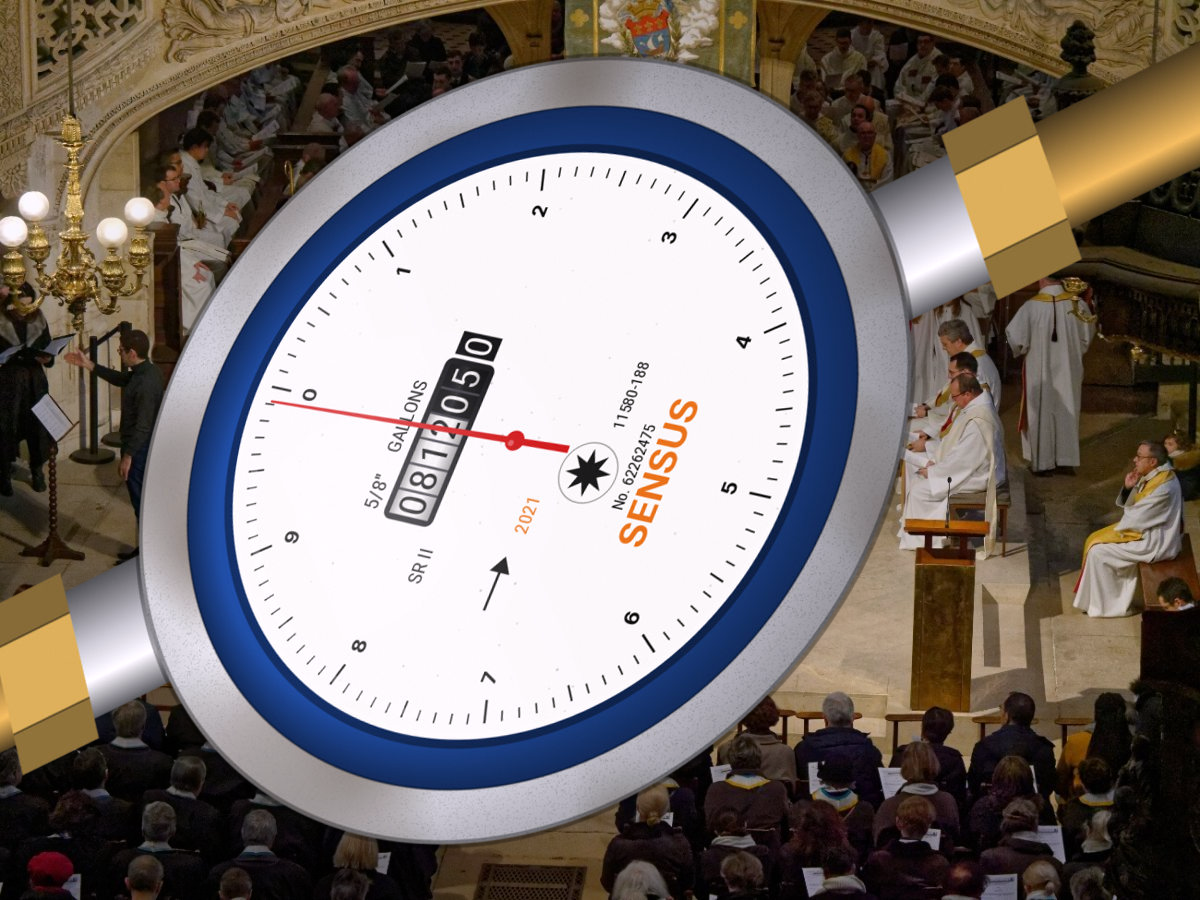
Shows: 812049.9 gal
